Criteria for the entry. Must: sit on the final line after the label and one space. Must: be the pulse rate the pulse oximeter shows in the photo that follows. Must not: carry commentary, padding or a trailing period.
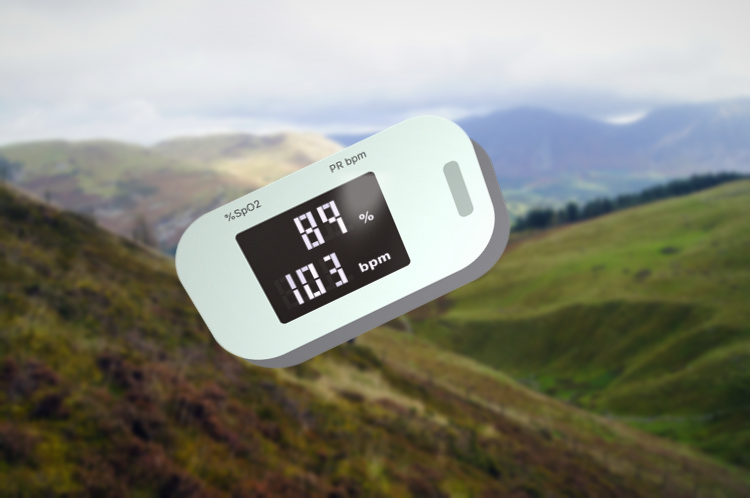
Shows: 103 bpm
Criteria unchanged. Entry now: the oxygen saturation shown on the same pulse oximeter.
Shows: 89 %
